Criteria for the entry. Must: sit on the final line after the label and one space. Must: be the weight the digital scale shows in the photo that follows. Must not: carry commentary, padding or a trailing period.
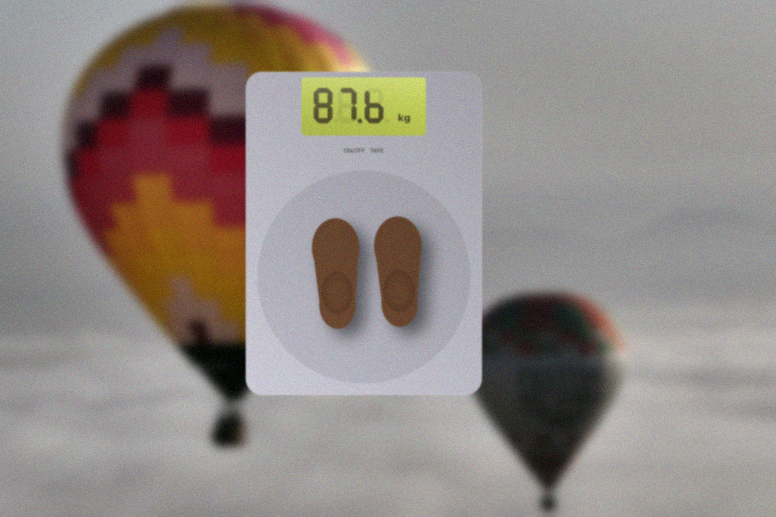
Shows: 87.6 kg
